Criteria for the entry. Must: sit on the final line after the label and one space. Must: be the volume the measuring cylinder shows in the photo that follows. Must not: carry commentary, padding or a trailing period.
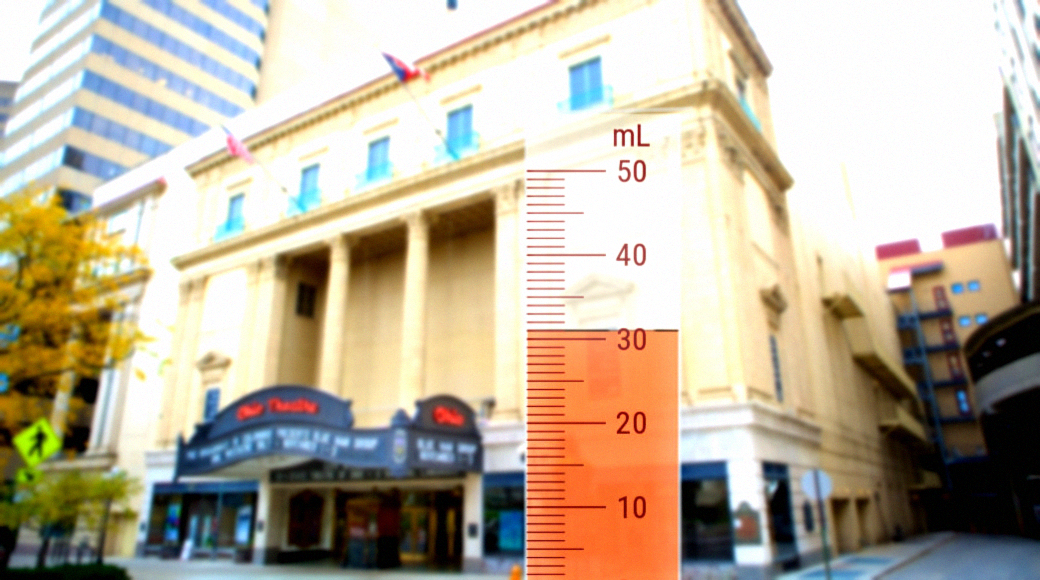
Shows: 31 mL
